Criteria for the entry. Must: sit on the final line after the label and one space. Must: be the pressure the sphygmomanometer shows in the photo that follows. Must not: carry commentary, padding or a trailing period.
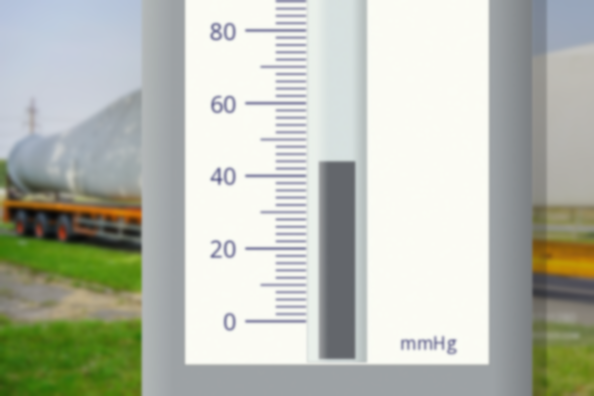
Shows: 44 mmHg
